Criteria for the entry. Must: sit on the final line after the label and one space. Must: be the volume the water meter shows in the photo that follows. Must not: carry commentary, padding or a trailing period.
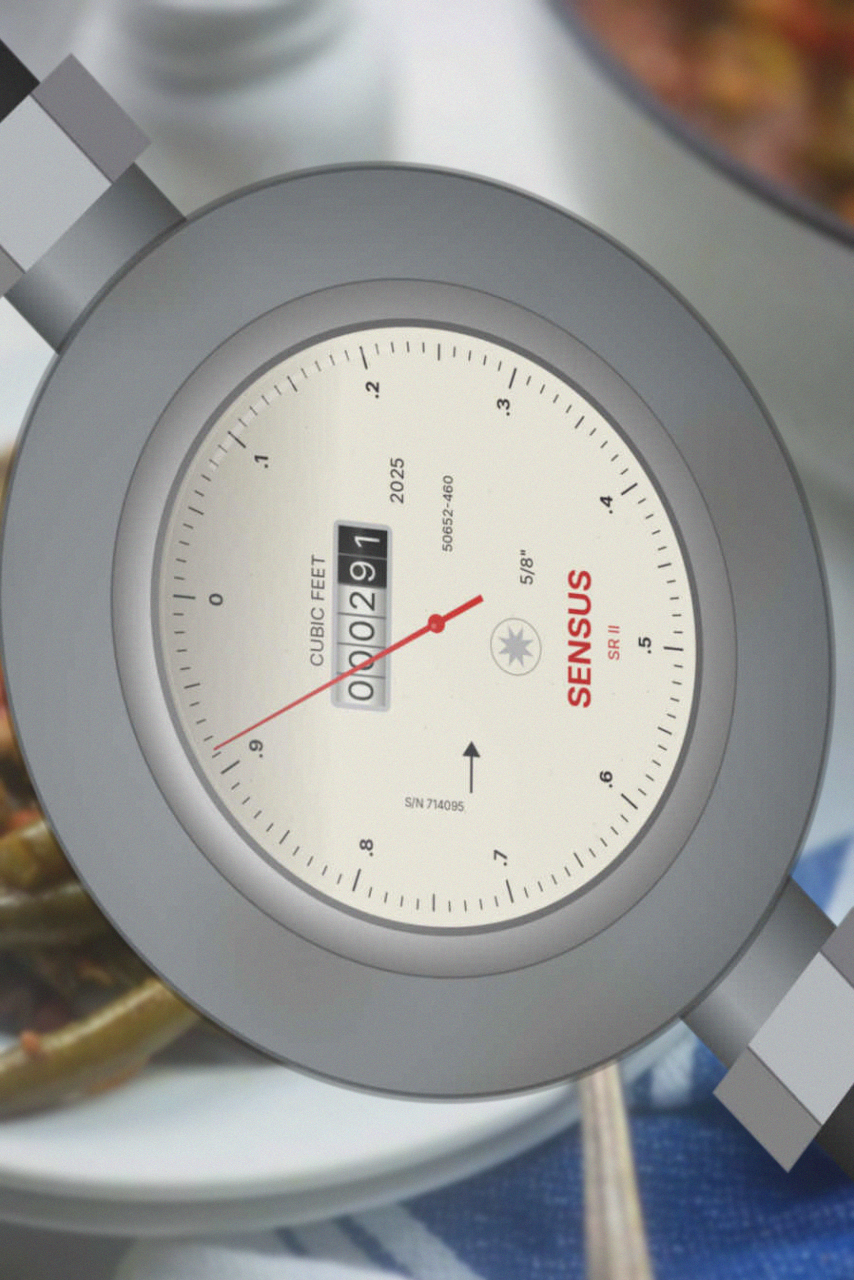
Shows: 290.91 ft³
